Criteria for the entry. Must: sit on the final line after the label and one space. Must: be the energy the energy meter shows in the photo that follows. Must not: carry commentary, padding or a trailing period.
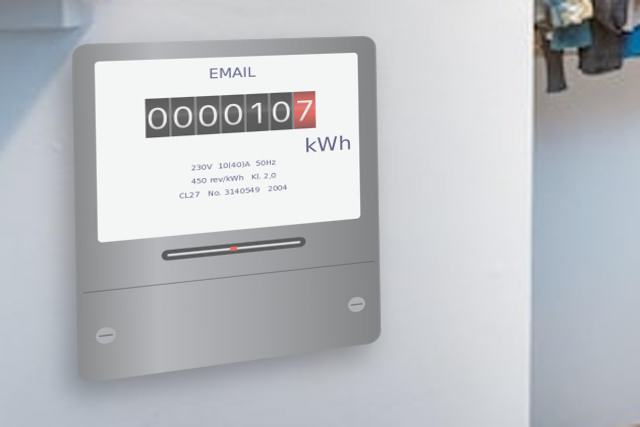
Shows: 10.7 kWh
